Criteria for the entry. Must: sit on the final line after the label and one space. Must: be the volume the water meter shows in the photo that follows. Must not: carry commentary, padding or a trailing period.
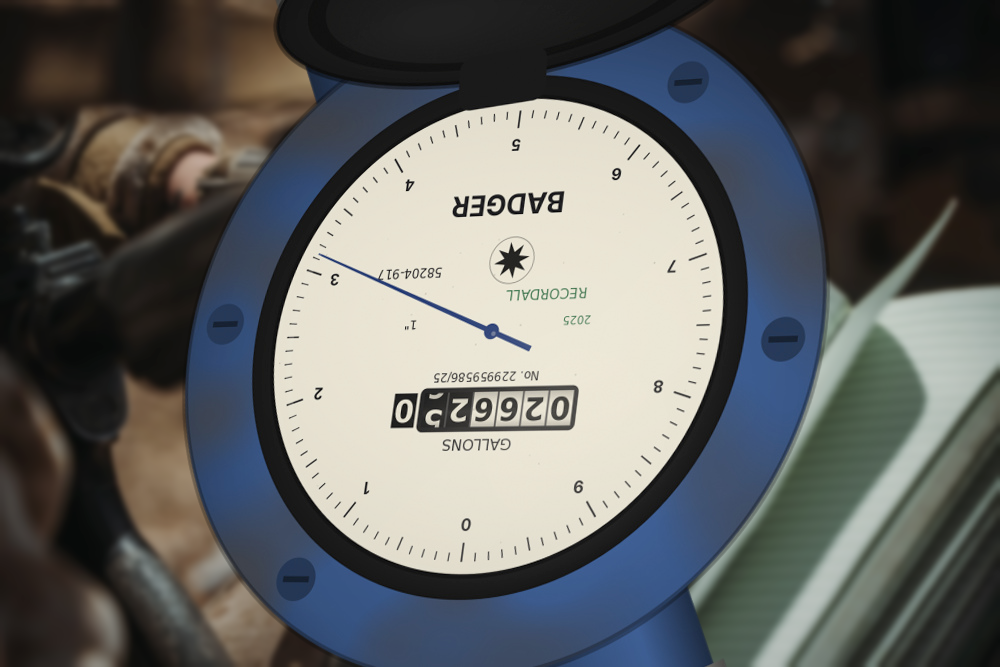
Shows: 266253.1 gal
